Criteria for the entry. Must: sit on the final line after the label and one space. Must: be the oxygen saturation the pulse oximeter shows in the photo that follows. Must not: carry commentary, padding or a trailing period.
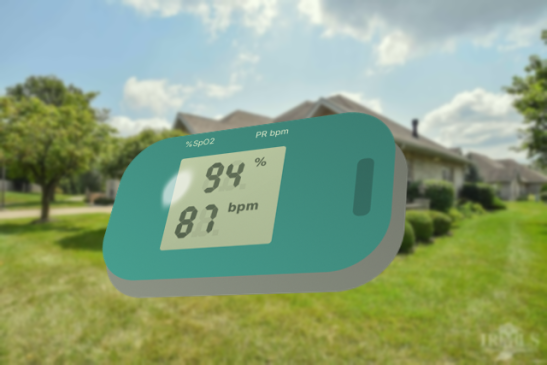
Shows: 94 %
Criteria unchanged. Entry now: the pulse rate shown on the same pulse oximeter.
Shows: 87 bpm
